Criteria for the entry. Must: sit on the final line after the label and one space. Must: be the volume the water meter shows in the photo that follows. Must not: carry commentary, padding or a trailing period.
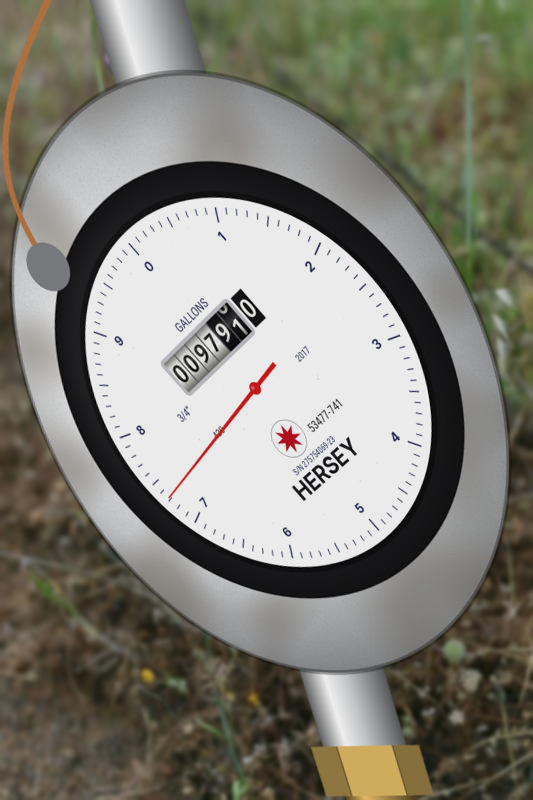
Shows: 97907.3 gal
